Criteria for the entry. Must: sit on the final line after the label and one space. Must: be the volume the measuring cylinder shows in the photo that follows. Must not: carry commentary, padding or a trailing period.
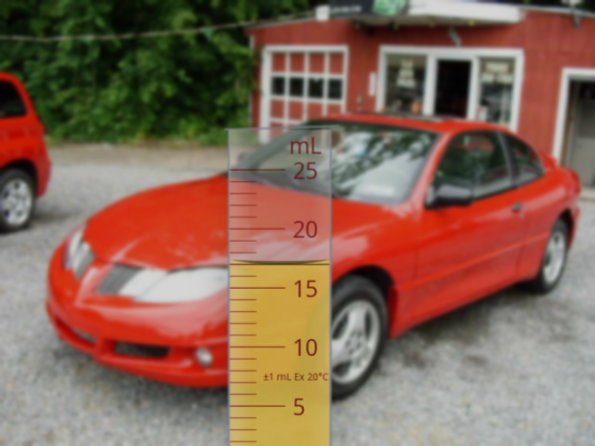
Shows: 17 mL
